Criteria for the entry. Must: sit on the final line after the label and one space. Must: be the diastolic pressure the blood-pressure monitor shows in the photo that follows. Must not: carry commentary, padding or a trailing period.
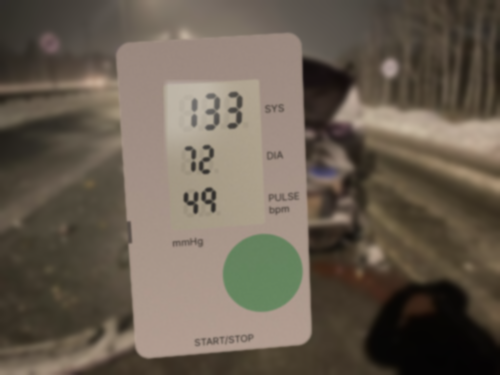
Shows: 72 mmHg
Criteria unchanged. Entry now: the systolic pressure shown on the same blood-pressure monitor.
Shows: 133 mmHg
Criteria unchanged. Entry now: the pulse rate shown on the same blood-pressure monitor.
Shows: 49 bpm
